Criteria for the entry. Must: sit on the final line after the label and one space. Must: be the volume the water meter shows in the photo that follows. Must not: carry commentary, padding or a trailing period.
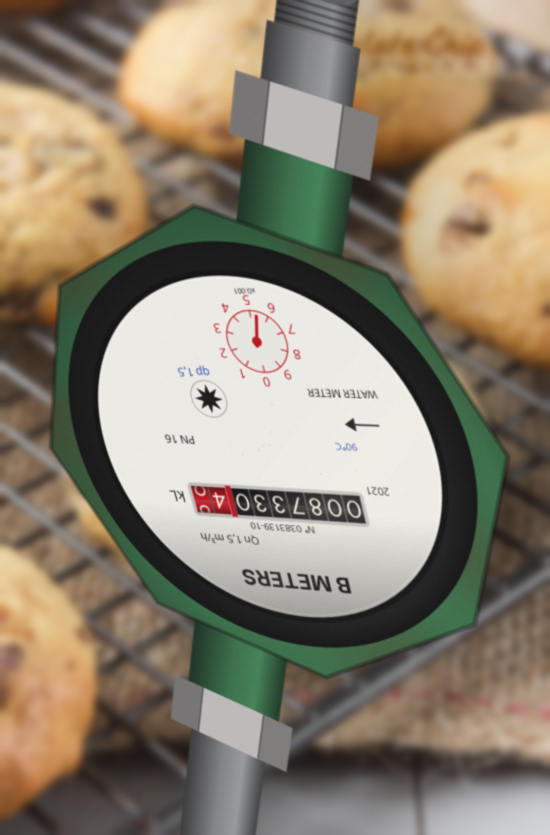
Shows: 87330.485 kL
